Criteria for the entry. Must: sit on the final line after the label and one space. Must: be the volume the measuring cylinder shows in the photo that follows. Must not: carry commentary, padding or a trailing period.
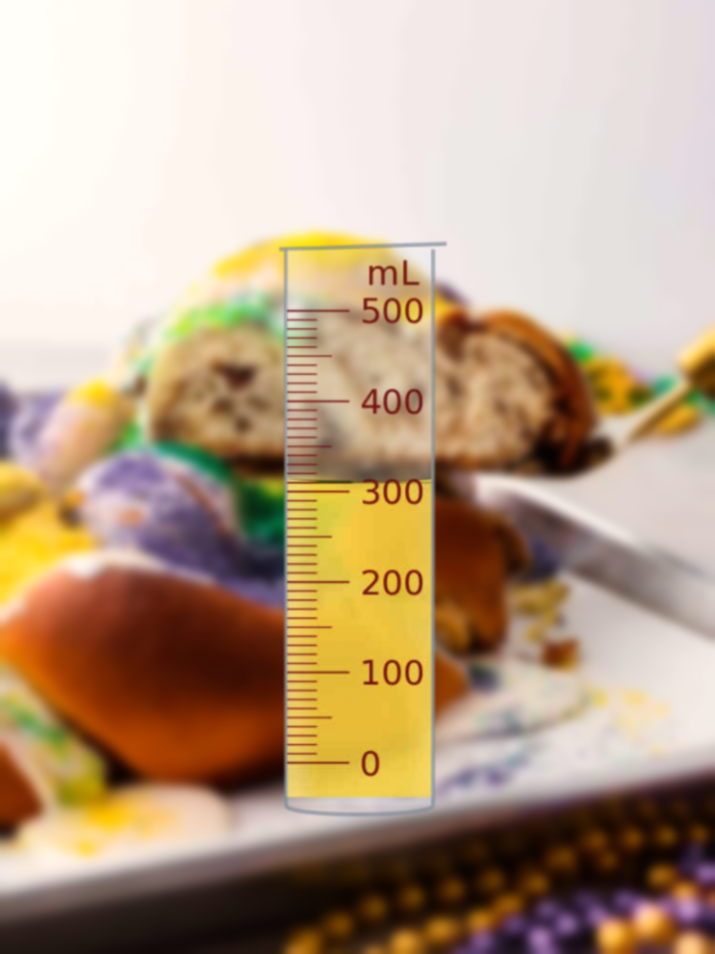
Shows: 310 mL
